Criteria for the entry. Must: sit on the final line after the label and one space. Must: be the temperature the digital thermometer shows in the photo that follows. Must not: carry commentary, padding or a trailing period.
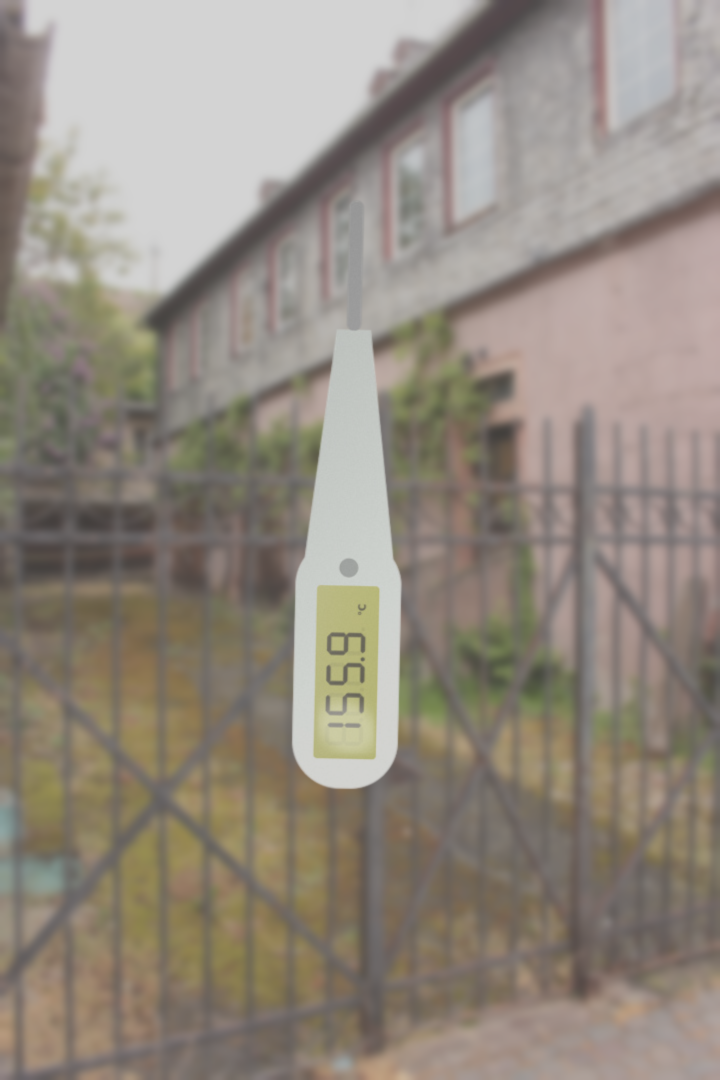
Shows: 155.9 °C
